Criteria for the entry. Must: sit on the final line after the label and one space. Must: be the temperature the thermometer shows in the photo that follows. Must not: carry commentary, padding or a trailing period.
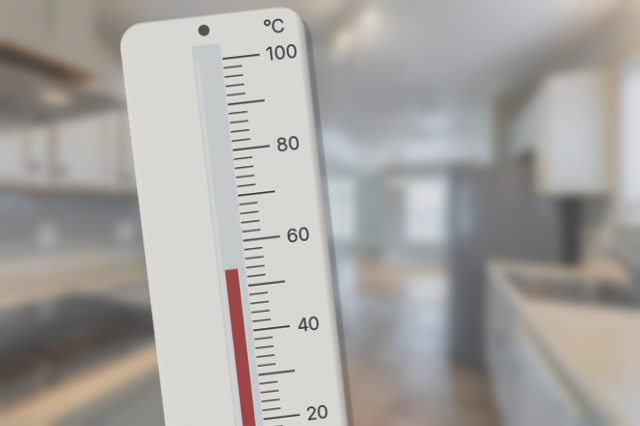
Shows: 54 °C
